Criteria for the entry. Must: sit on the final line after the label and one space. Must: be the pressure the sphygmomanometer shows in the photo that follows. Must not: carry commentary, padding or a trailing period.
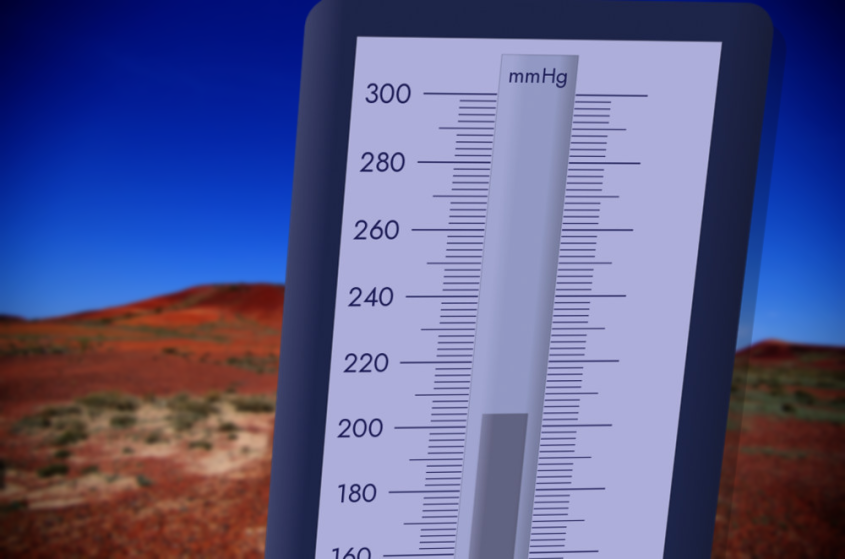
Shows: 204 mmHg
